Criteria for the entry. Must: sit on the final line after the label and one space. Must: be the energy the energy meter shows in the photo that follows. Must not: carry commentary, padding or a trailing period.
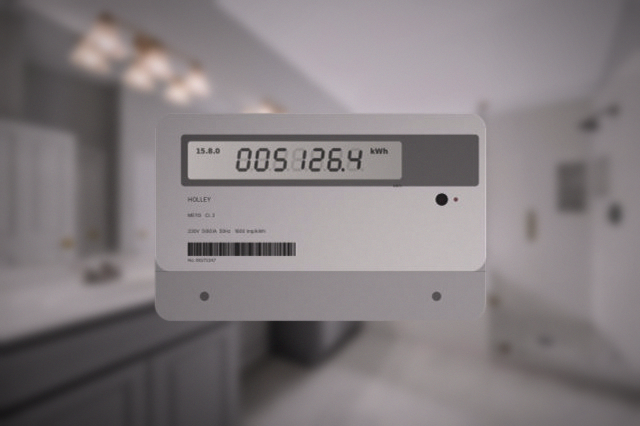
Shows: 5126.4 kWh
